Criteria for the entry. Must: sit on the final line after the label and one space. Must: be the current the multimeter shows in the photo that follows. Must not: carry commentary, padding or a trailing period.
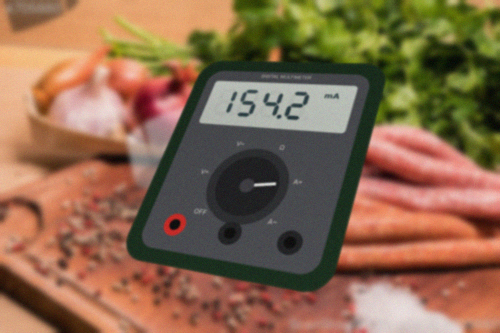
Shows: 154.2 mA
